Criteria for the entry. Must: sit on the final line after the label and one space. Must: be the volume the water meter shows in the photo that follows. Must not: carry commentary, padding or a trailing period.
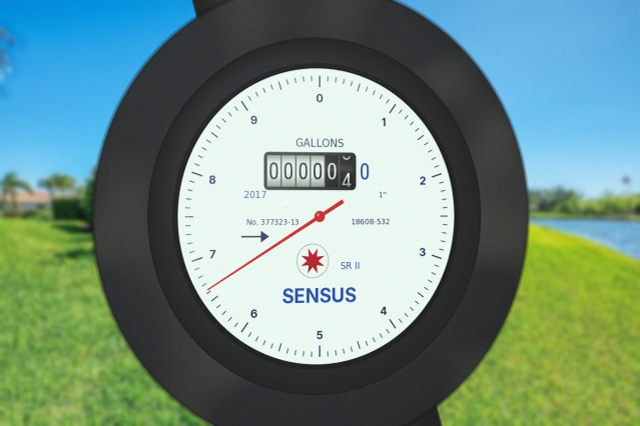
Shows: 36.6 gal
